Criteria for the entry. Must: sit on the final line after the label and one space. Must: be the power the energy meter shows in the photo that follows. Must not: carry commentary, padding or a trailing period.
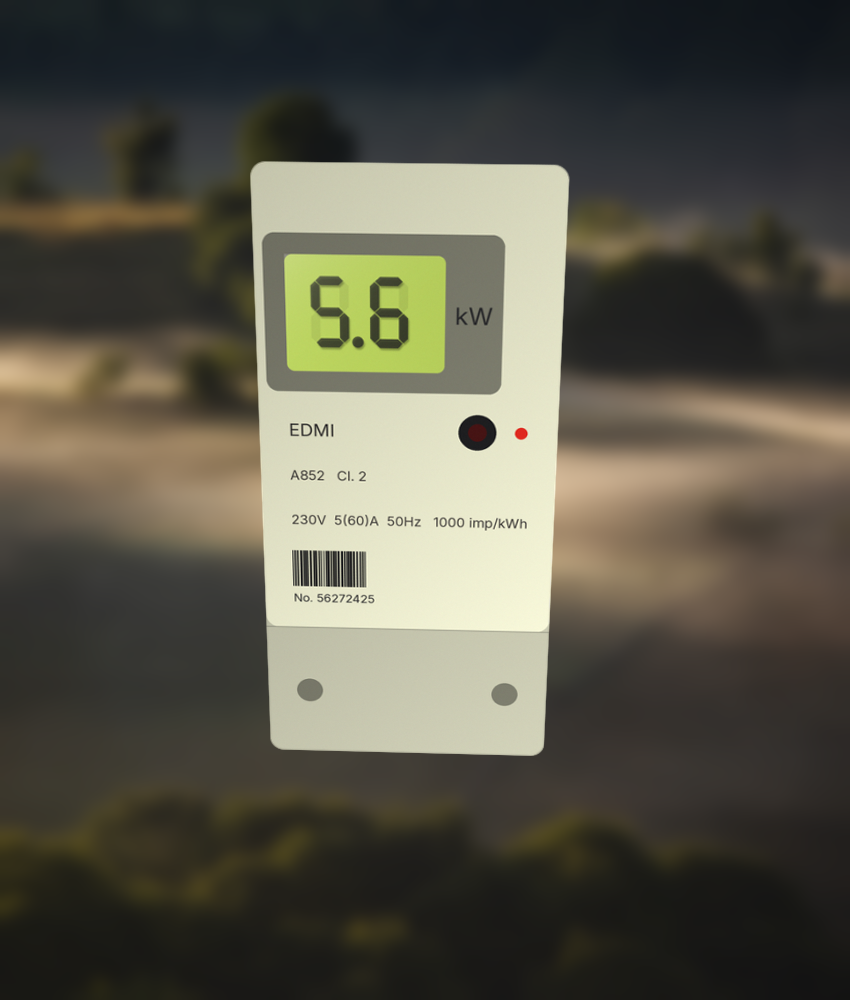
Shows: 5.6 kW
